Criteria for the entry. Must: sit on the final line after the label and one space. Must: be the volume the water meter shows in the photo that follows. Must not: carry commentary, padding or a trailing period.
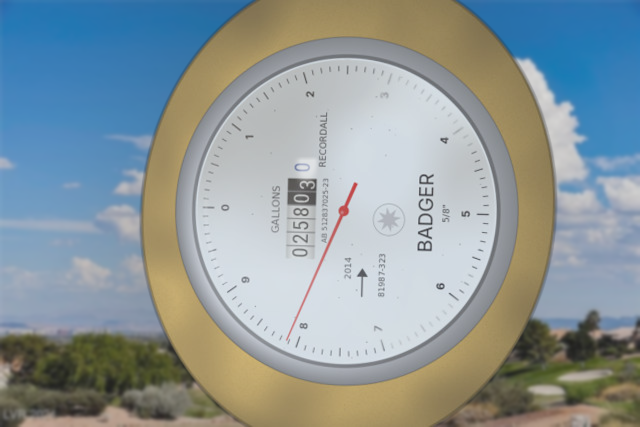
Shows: 258028.1 gal
